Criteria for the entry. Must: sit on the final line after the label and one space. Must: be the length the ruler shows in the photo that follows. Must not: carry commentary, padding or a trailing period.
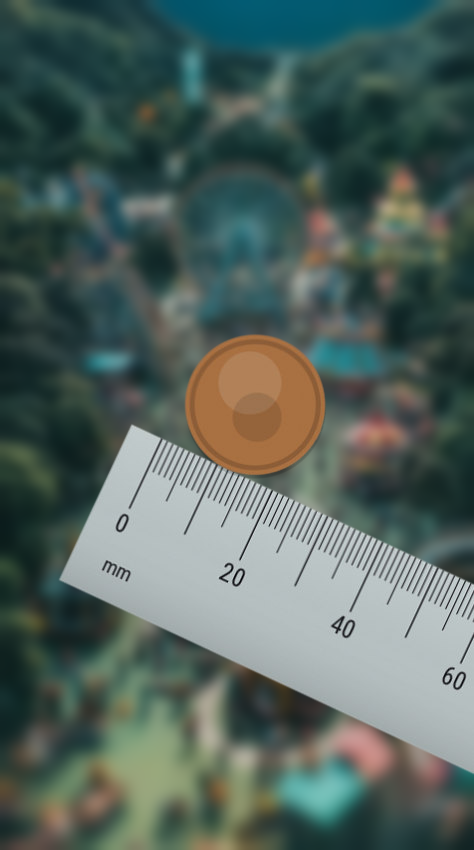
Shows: 23 mm
